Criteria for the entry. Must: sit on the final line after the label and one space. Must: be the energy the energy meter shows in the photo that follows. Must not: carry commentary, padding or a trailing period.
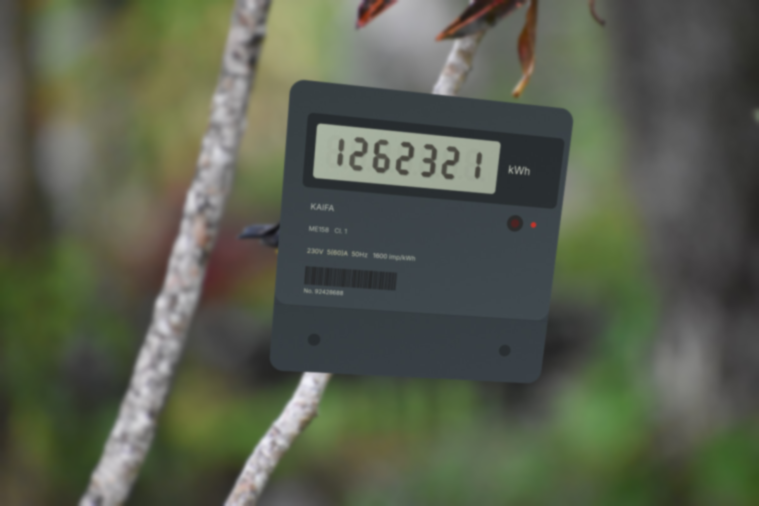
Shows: 1262321 kWh
